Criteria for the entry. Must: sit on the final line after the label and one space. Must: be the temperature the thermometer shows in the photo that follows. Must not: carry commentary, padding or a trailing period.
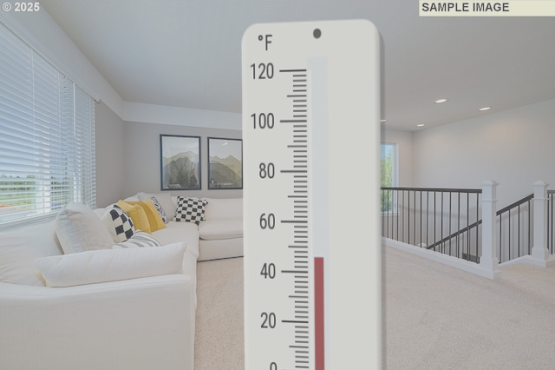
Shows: 46 °F
